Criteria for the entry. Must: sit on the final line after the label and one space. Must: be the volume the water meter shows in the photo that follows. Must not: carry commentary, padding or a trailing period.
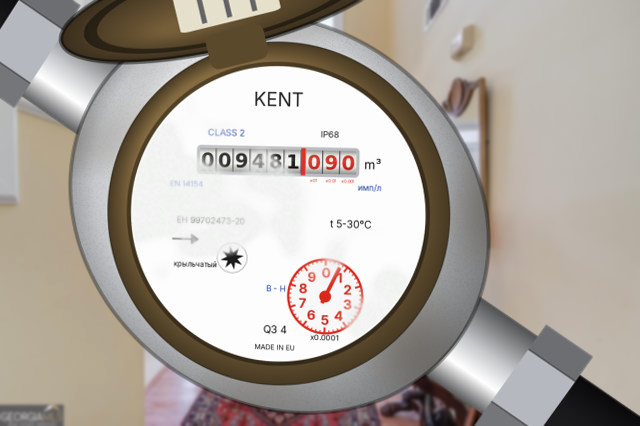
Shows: 9481.0900 m³
